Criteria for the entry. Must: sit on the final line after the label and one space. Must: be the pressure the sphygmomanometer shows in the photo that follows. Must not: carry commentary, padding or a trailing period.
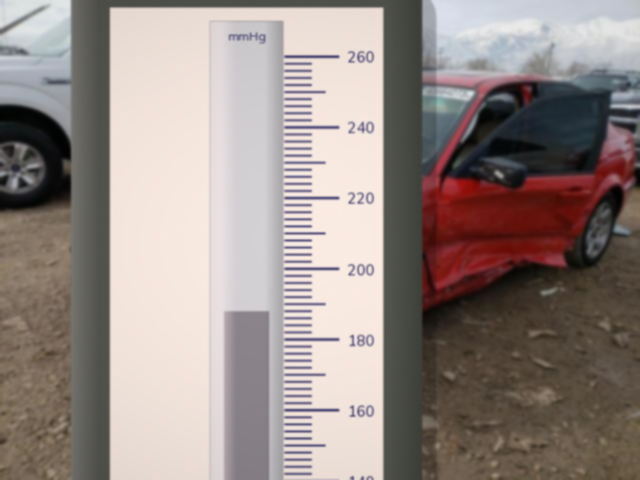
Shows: 188 mmHg
